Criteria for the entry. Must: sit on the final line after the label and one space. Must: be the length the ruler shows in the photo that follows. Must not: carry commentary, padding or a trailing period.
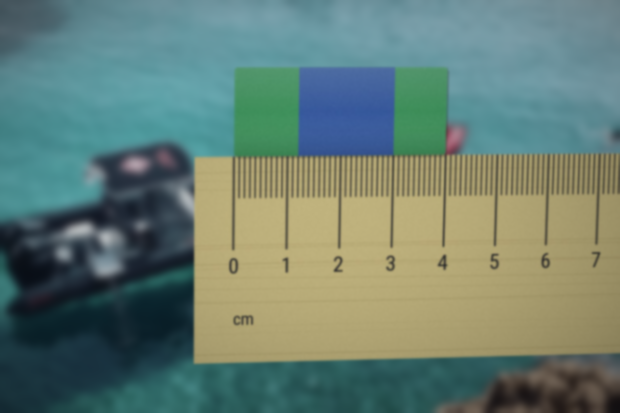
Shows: 4 cm
